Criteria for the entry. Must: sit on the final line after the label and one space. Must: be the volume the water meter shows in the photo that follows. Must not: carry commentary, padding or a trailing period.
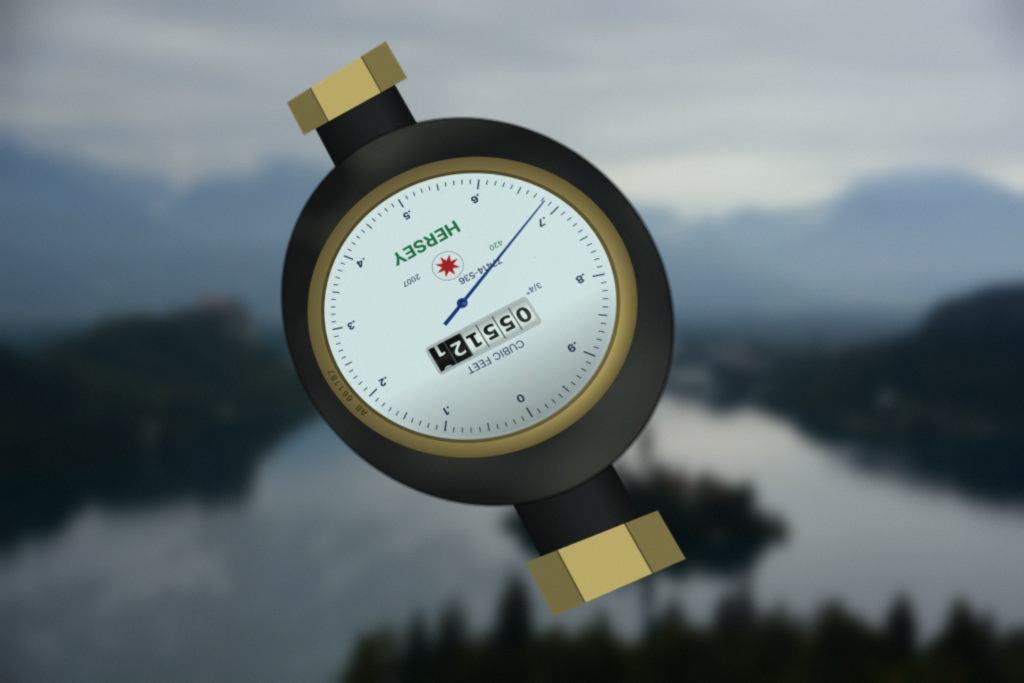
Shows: 55120.68 ft³
